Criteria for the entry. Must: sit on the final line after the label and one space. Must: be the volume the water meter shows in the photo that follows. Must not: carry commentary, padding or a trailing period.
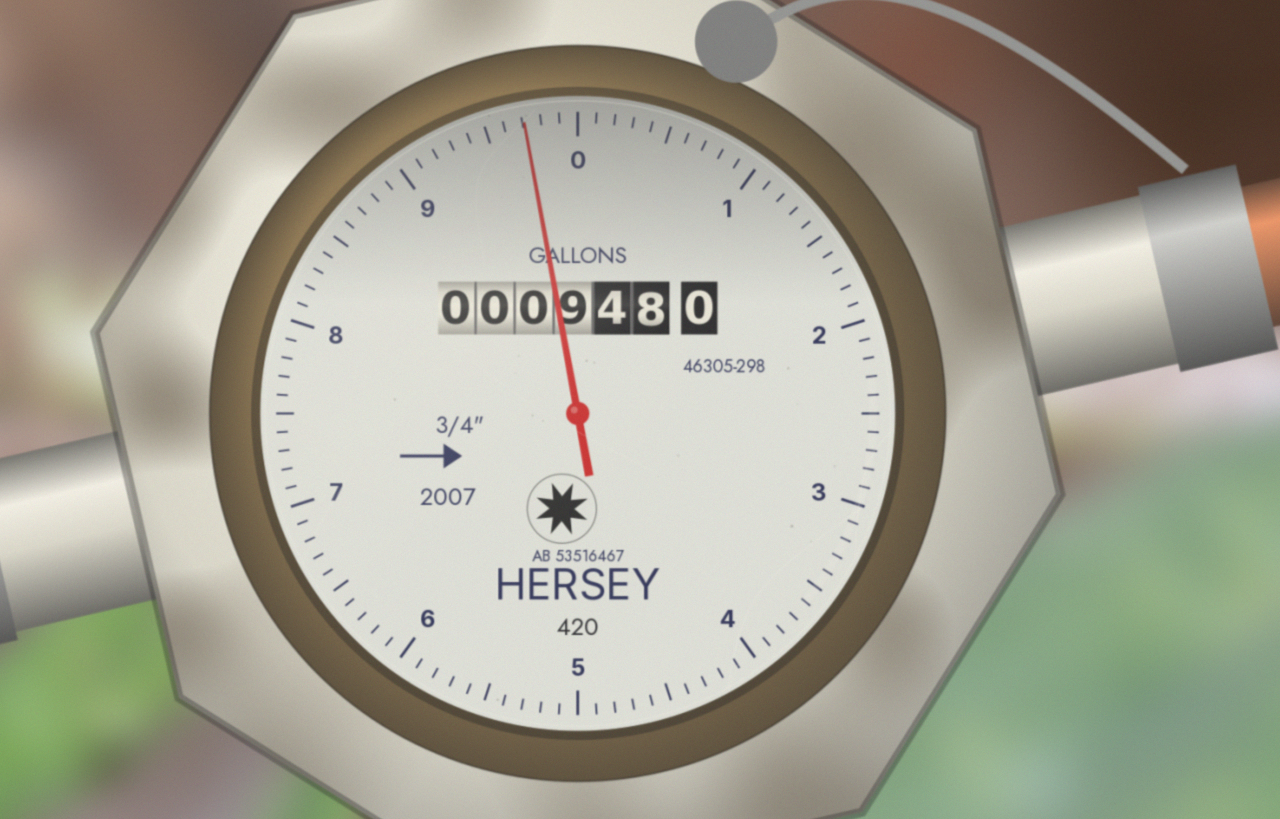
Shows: 9479.7 gal
